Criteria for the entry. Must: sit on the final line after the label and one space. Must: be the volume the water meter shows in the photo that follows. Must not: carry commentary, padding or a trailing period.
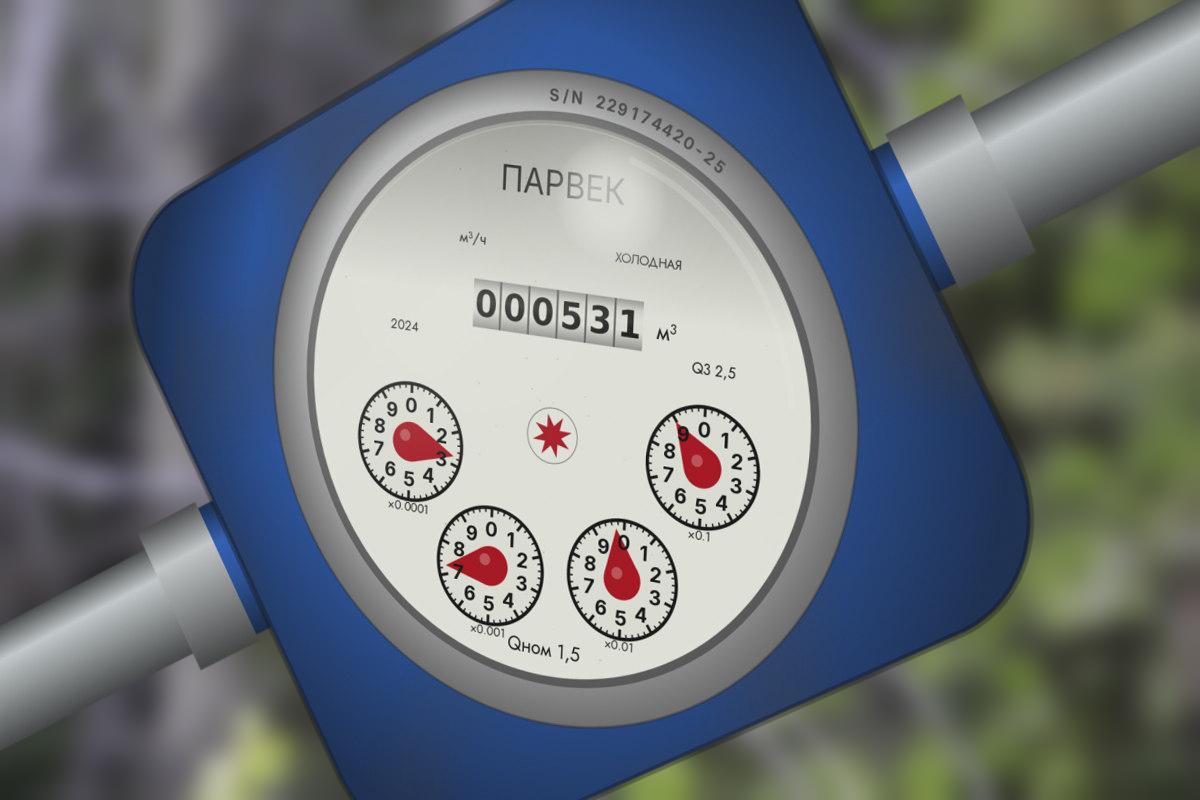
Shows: 531.8972 m³
